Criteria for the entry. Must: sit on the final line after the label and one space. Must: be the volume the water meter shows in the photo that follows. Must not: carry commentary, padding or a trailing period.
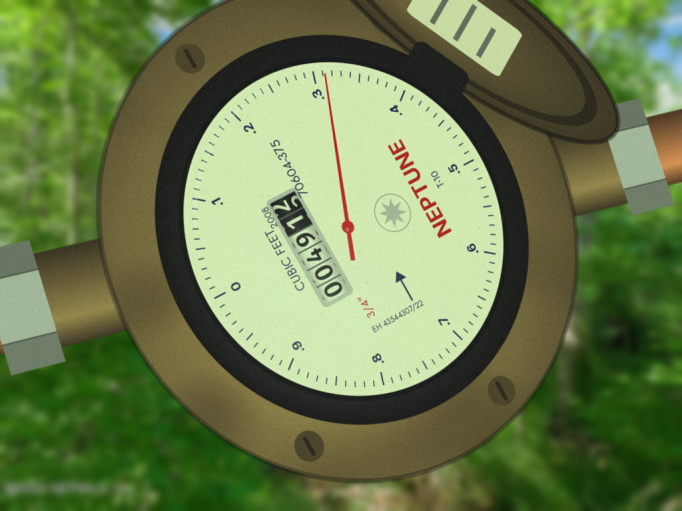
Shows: 4912.31 ft³
